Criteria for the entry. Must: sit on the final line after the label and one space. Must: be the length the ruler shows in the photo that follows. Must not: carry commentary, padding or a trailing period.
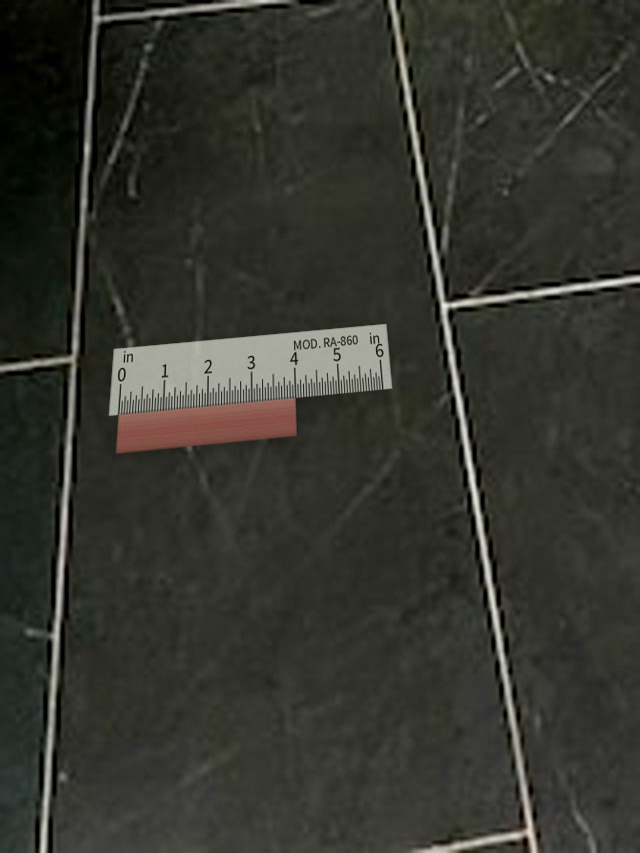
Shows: 4 in
